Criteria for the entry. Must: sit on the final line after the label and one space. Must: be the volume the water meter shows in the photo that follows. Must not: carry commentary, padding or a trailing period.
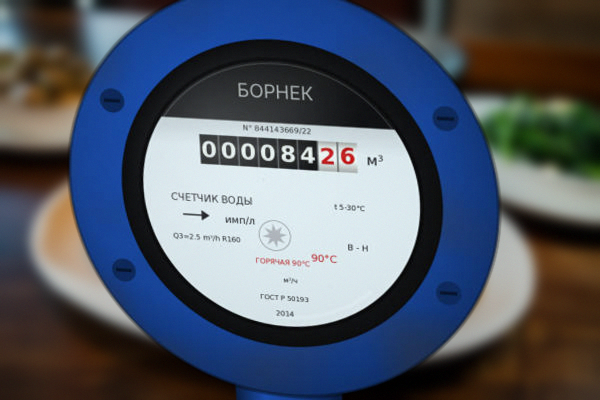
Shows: 84.26 m³
